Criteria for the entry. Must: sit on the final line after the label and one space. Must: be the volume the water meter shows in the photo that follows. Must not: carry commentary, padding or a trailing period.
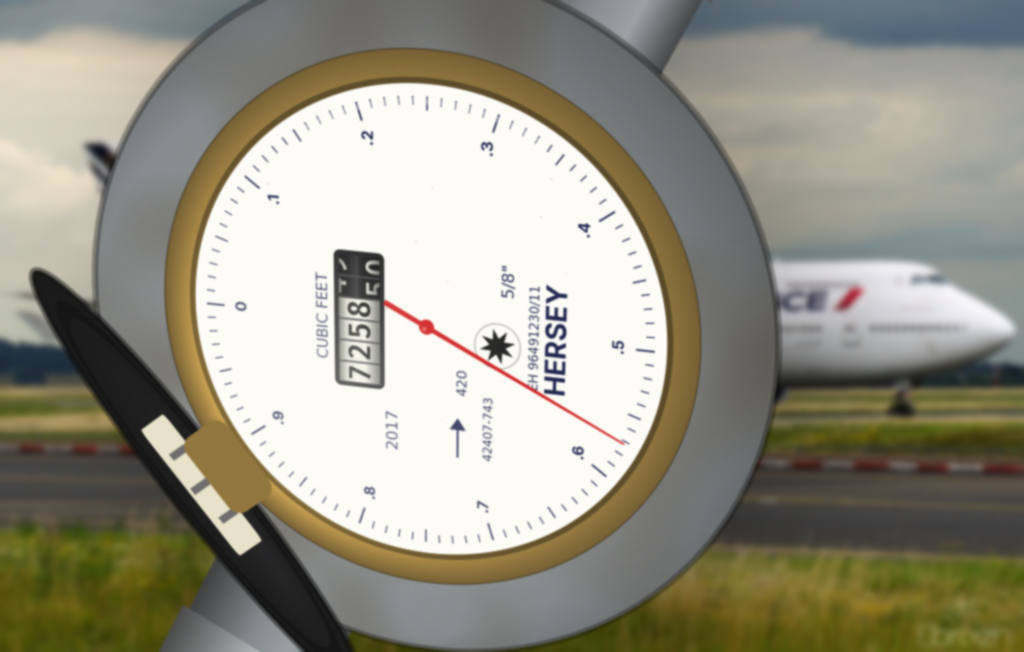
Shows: 725849.57 ft³
